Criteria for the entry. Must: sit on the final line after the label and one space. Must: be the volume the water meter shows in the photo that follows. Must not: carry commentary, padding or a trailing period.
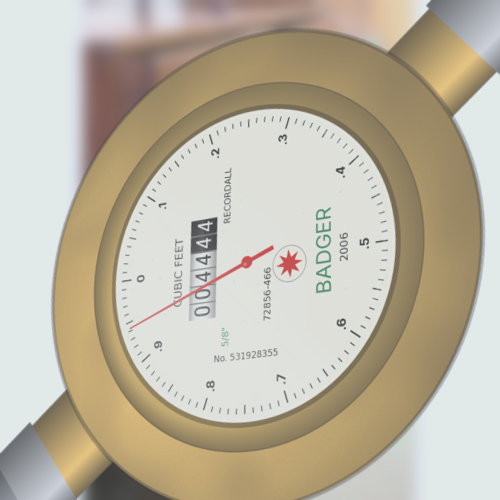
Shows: 4443.94 ft³
